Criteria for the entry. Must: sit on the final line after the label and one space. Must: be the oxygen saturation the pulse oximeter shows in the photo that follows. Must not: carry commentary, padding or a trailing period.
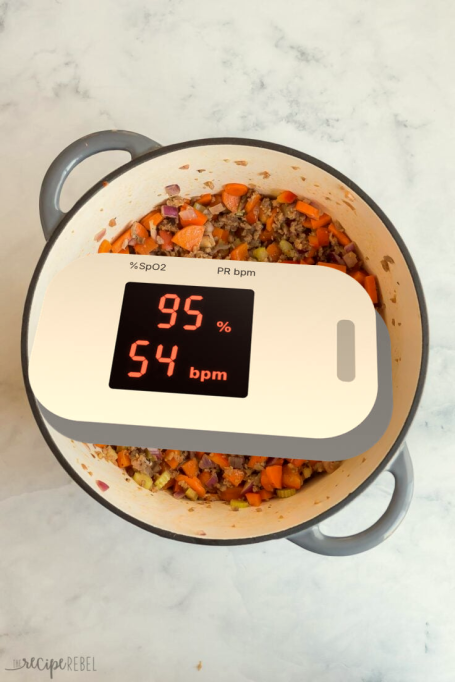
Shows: 95 %
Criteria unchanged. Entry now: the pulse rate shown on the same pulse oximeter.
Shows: 54 bpm
